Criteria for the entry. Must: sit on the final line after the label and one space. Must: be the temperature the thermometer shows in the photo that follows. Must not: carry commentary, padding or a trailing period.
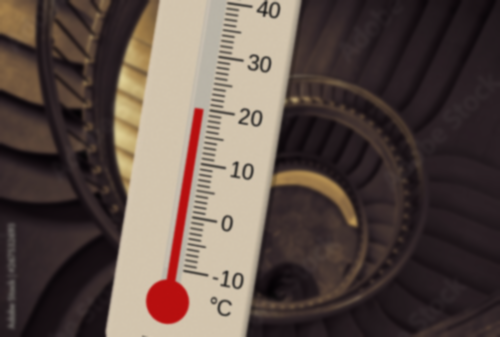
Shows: 20 °C
